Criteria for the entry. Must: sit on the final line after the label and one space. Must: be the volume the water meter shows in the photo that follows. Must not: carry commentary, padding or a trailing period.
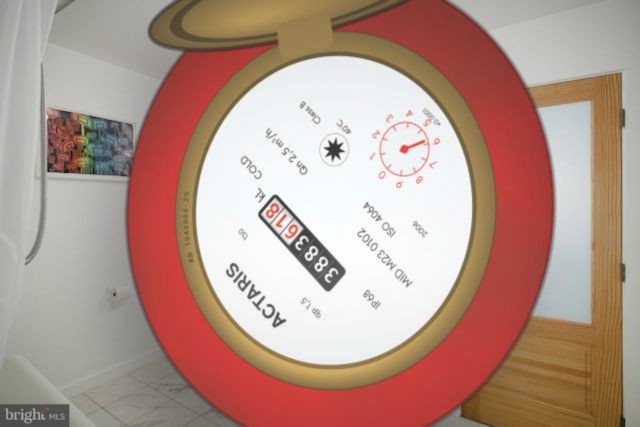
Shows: 3883.6185 kL
